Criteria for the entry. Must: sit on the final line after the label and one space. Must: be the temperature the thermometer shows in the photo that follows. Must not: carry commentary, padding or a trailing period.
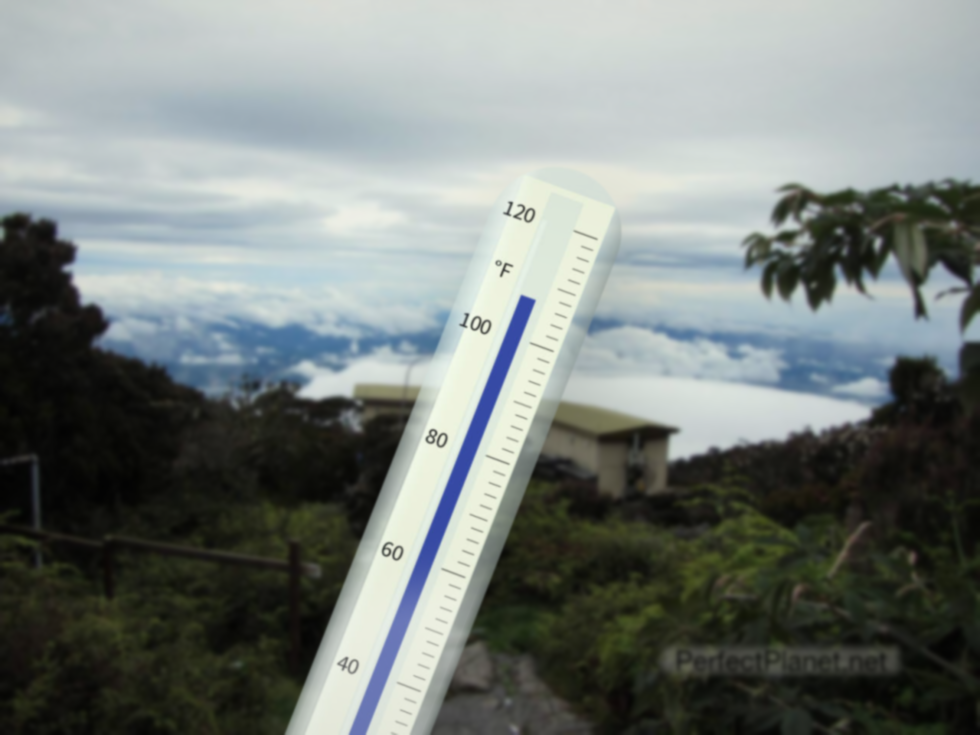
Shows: 107 °F
